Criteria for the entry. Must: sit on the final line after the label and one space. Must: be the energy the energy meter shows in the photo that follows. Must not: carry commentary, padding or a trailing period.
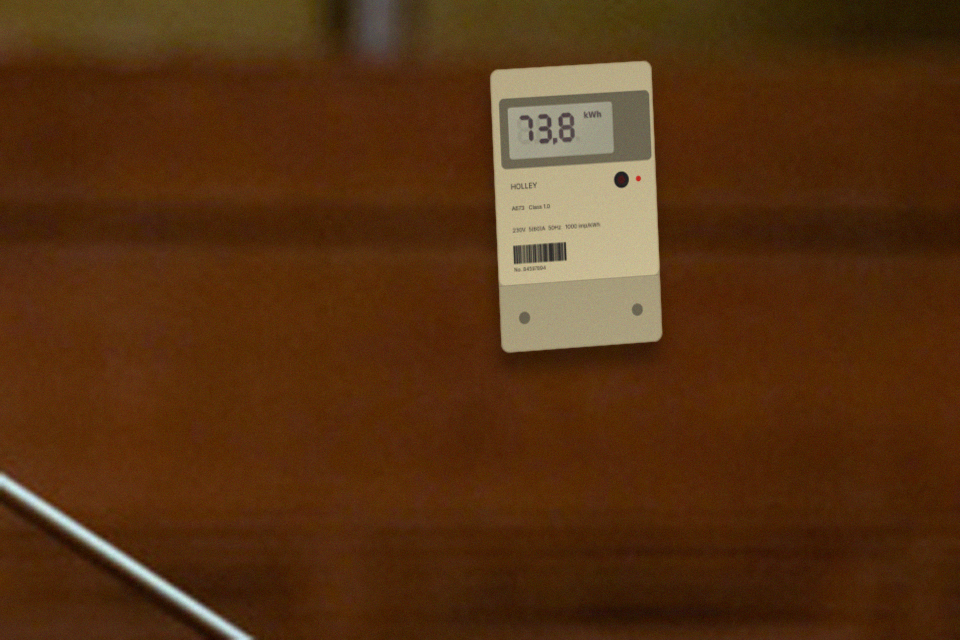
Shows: 73.8 kWh
